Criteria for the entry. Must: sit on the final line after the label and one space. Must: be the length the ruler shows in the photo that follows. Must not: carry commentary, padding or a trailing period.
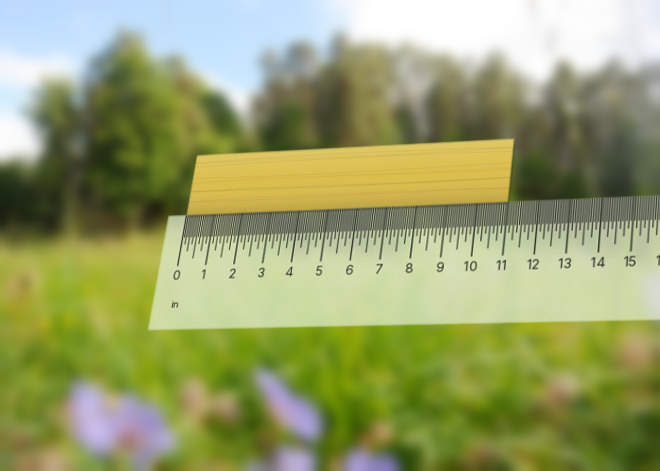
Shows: 11 in
